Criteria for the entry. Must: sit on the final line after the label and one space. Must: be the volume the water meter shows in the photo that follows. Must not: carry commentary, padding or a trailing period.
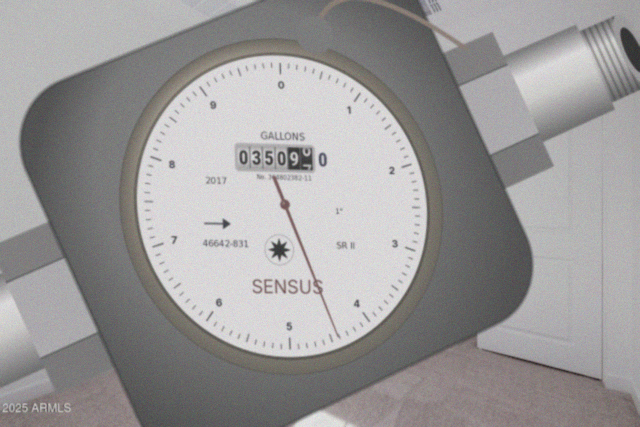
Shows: 350964.4 gal
